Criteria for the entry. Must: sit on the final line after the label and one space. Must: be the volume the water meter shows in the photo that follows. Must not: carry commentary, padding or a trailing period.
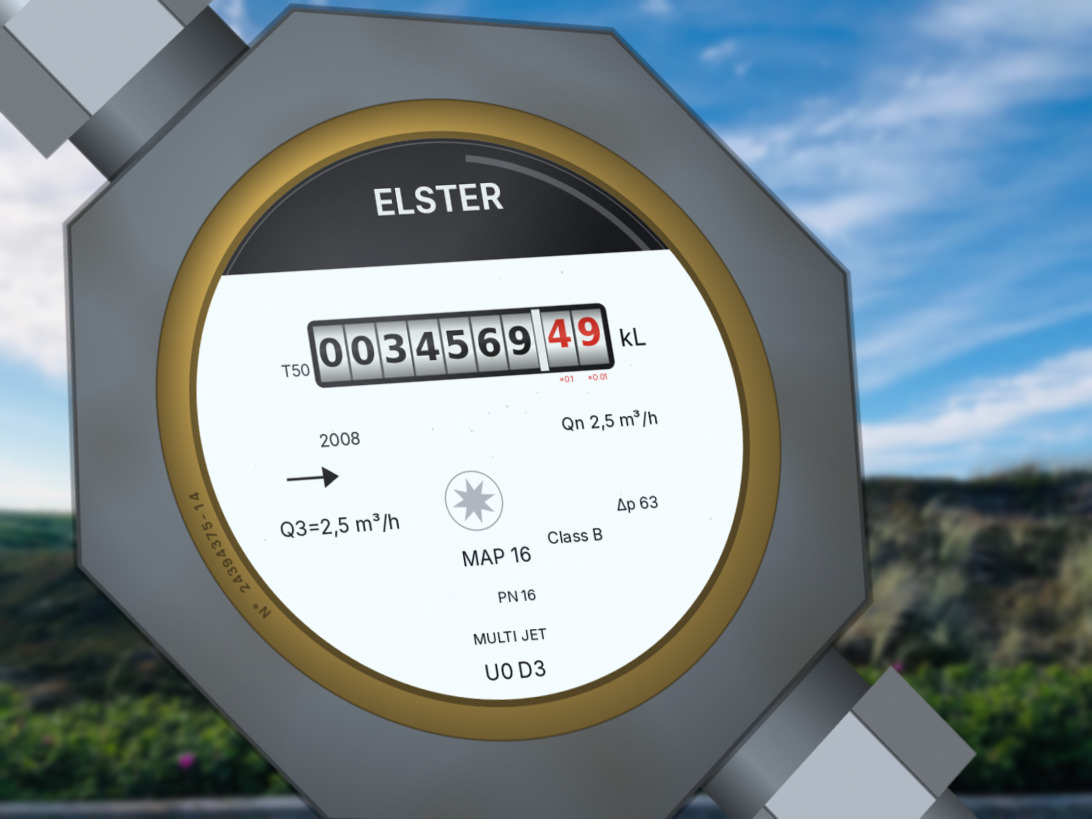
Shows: 34569.49 kL
